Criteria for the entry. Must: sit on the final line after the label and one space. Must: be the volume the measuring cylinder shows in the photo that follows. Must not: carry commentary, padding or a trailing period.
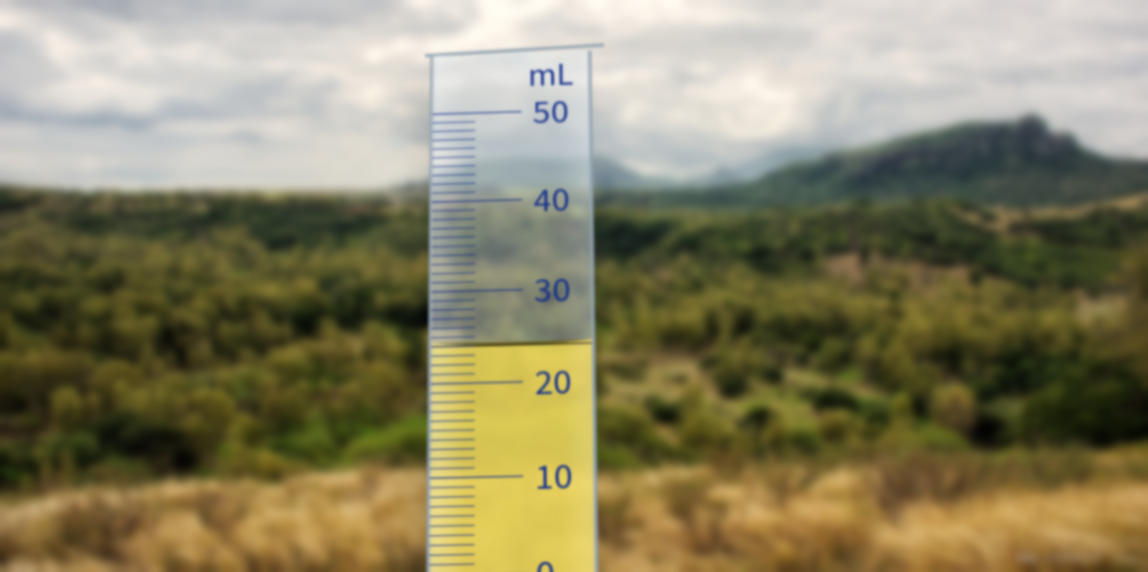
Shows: 24 mL
